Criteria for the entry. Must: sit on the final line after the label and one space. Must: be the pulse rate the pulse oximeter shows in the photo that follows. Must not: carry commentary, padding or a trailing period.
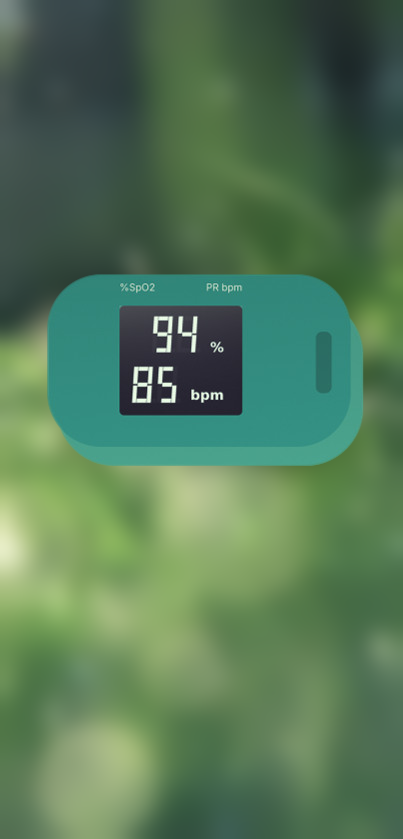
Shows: 85 bpm
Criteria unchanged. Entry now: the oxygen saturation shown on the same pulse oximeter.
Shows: 94 %
